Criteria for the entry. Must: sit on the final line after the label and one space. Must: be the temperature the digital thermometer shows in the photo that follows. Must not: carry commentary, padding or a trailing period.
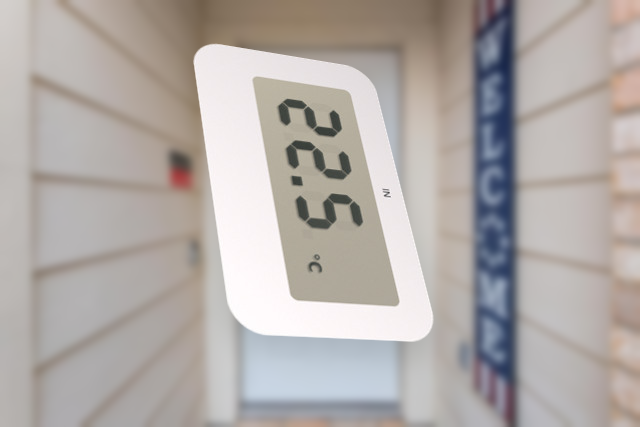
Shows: 22.5 °C
